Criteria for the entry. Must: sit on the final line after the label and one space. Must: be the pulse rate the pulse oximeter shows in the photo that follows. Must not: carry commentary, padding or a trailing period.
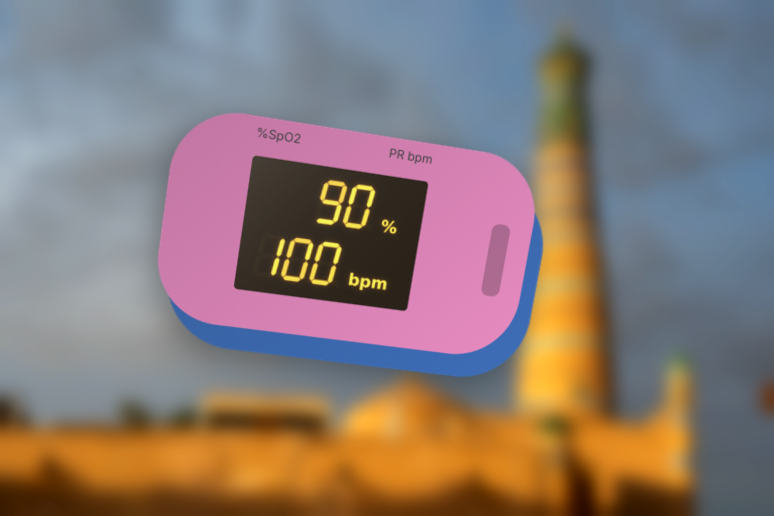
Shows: 100 bpm
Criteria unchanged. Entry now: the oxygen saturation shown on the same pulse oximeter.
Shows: 90 %
